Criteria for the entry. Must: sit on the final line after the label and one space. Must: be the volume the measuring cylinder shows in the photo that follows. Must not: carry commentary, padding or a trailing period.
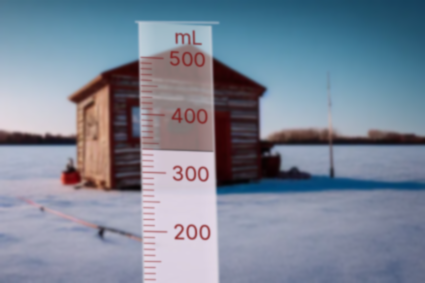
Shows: 340 mL
